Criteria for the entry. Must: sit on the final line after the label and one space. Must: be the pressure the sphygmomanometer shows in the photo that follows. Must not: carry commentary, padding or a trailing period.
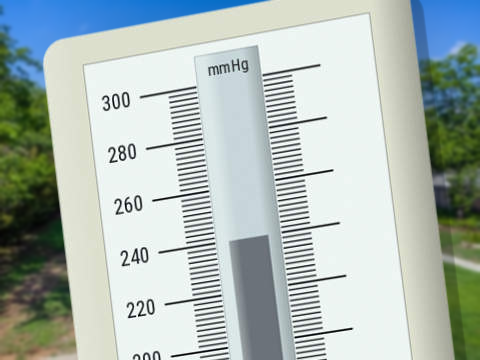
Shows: 240 mmHg
